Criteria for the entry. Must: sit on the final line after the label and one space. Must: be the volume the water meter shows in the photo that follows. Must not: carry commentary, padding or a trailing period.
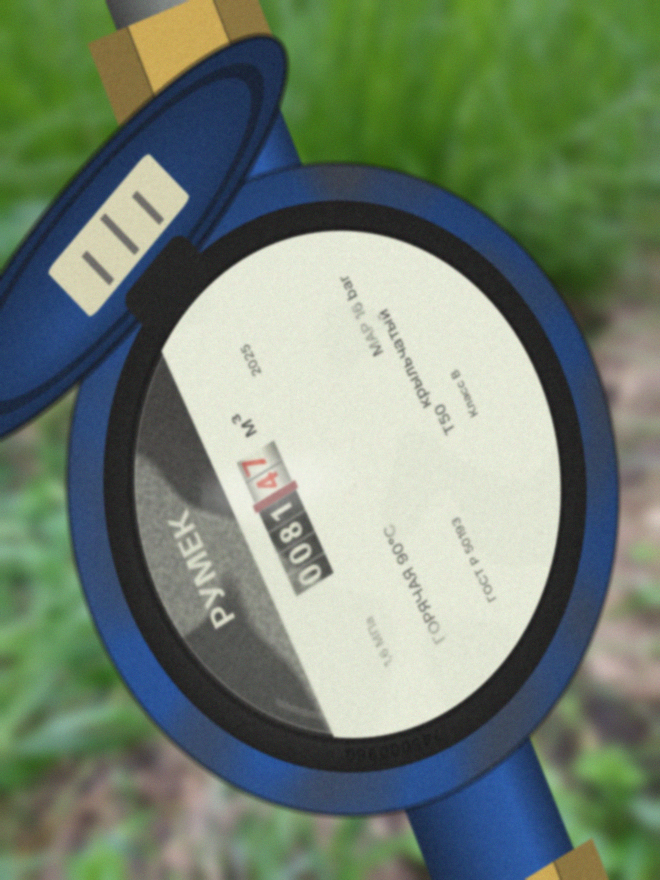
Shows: 81.47 m³
